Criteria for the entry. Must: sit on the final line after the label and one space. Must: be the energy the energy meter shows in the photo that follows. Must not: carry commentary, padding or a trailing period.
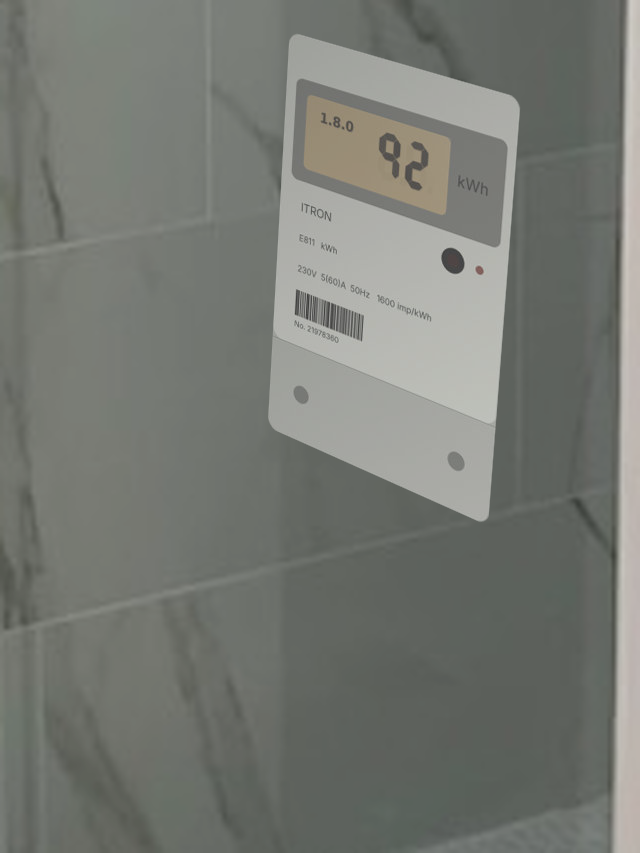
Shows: 92 kWh
